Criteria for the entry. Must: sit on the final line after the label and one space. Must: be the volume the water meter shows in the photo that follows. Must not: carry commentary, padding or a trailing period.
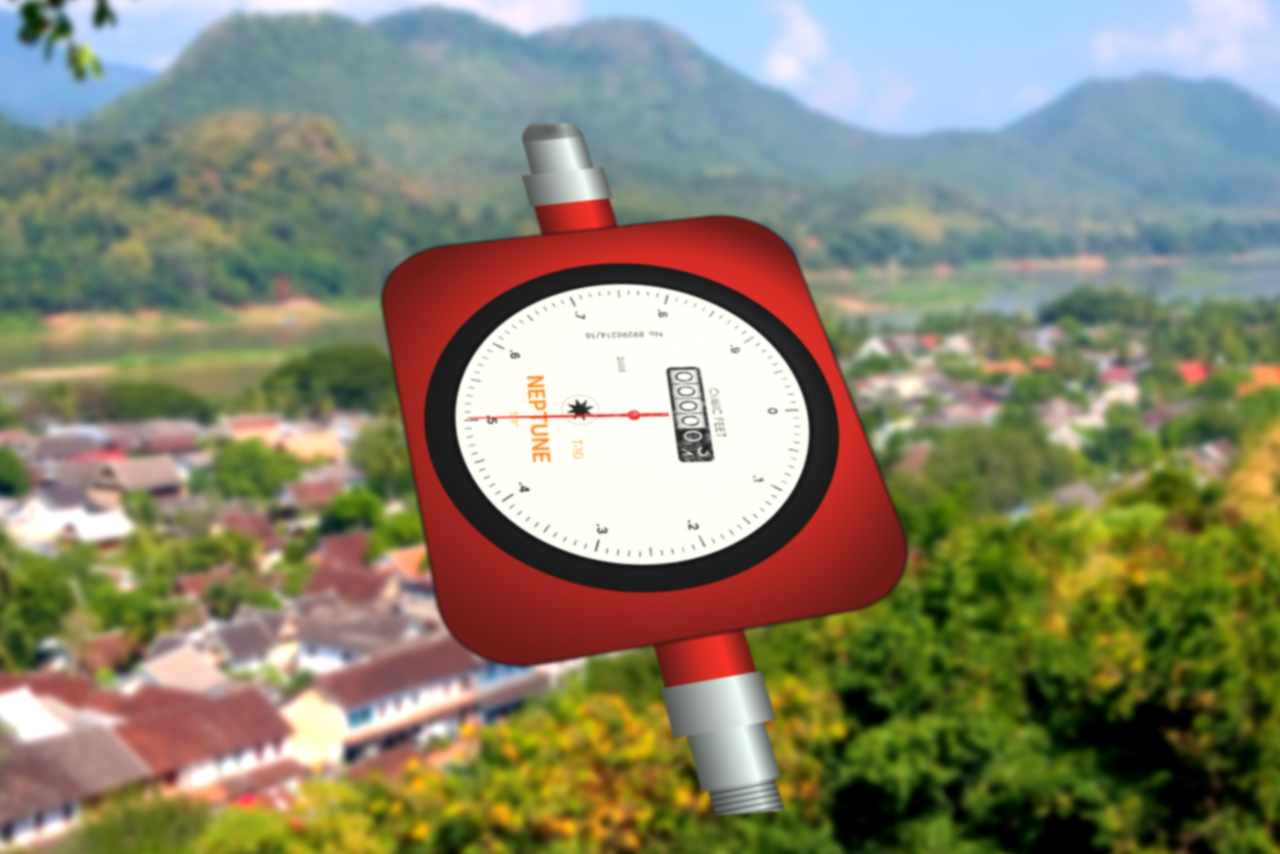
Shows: 3.50 ft³
